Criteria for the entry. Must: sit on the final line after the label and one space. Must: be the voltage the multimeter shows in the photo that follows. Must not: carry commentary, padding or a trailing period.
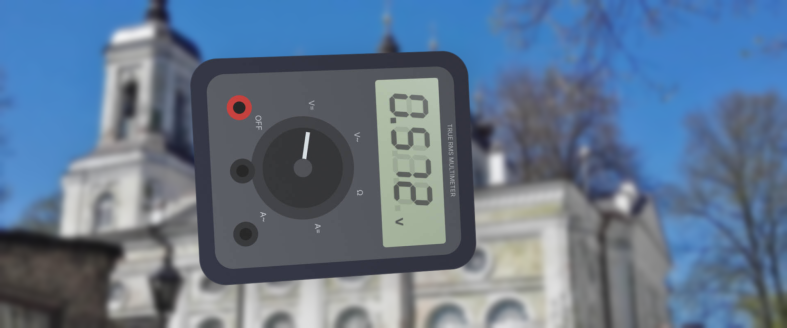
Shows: 0.572 V
